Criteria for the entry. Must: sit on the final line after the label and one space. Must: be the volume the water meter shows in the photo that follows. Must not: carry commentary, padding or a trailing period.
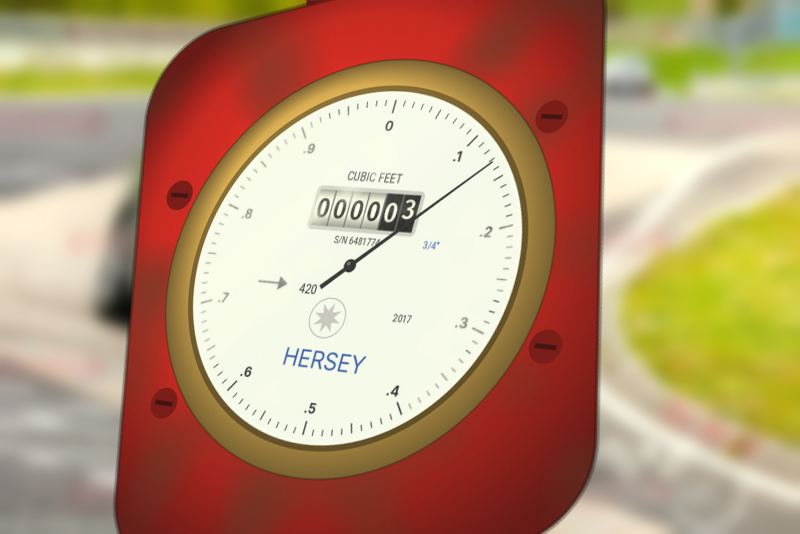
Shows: 3.13 ft³
